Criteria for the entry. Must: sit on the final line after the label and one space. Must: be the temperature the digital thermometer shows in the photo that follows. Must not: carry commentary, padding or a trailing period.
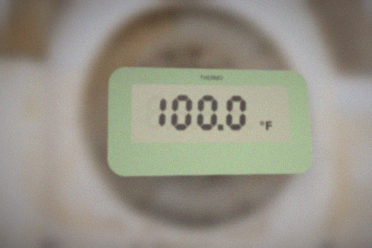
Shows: 100.0 °F
